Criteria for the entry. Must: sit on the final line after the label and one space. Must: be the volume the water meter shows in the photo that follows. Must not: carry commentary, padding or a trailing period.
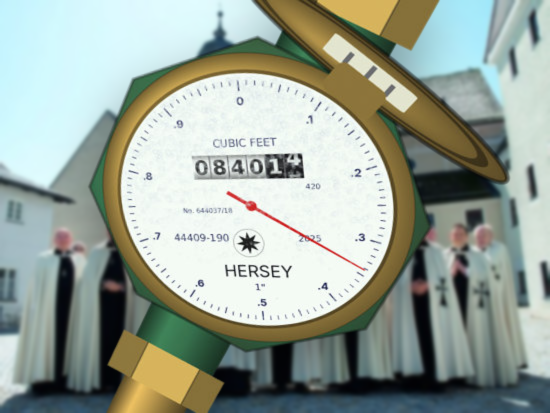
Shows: 84014.34 ft³
